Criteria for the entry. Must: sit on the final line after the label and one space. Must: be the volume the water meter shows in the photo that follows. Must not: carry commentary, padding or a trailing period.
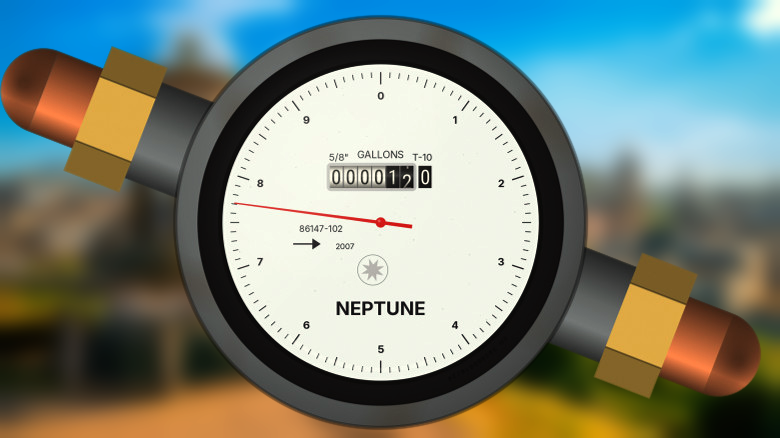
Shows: 117.7 gal
